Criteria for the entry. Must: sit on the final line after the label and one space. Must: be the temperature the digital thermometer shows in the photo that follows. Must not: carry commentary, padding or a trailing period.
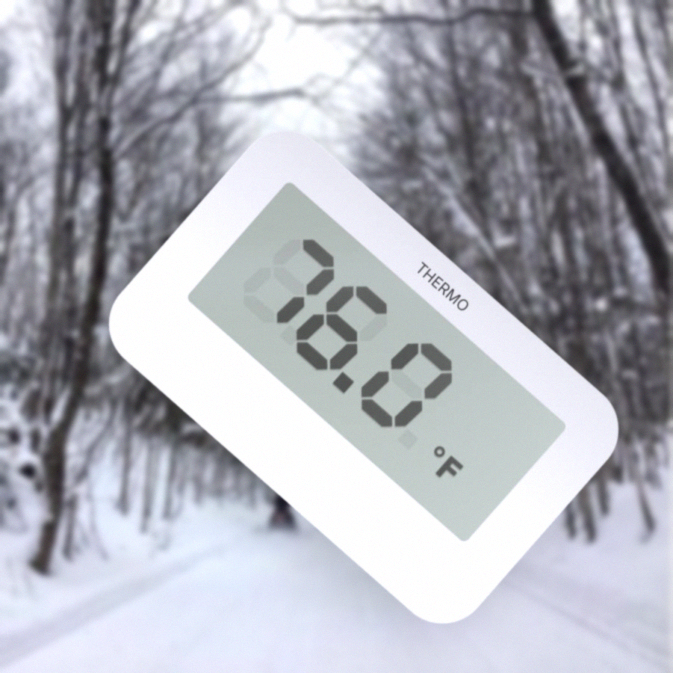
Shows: 76.0 °F
